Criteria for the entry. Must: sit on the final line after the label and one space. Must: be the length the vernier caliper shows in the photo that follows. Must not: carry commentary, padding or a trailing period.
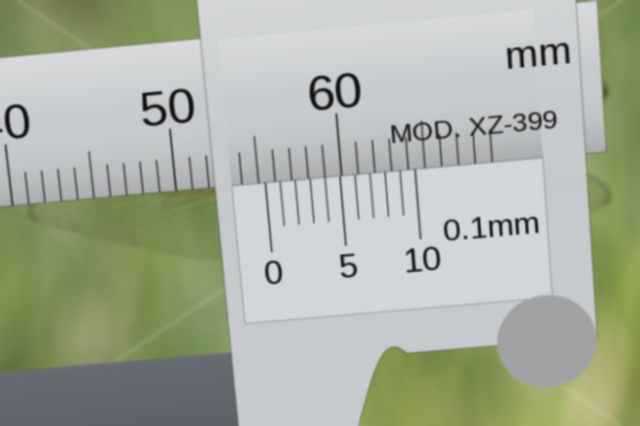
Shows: 55.4 mm
